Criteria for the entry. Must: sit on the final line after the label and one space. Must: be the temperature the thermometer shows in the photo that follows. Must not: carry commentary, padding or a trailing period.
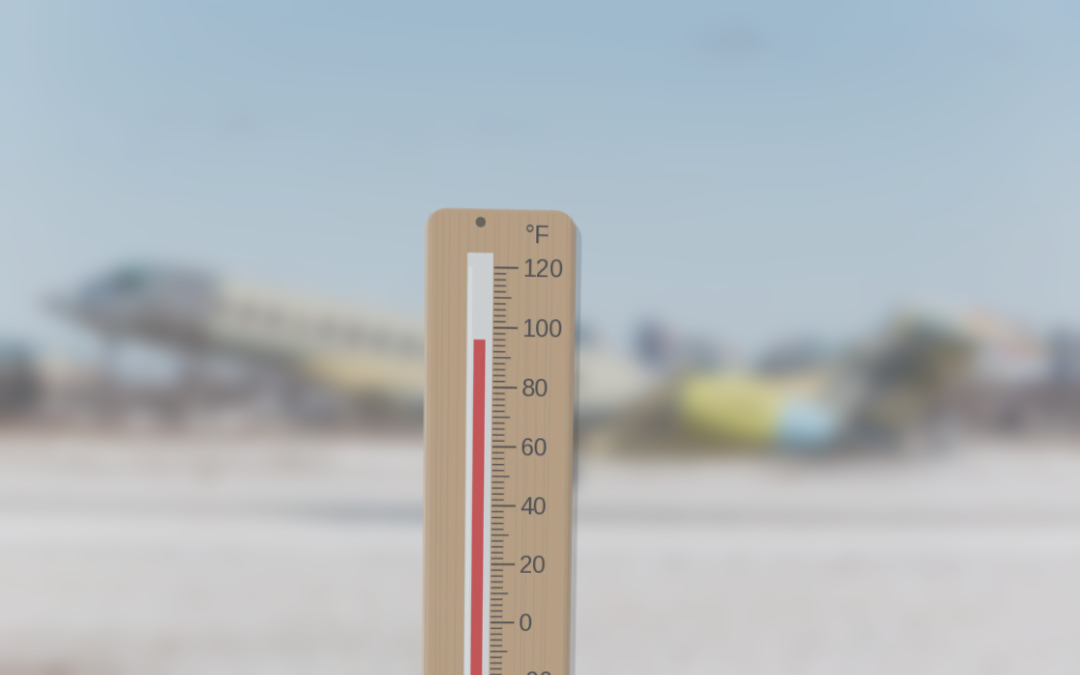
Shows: 96 °F
